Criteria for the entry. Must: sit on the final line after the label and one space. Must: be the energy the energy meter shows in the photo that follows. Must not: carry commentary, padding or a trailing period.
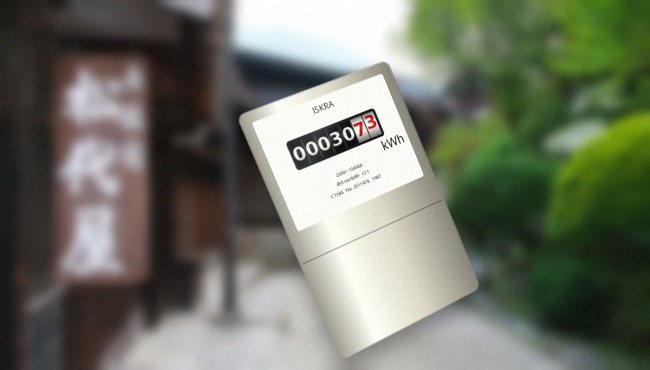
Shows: 30.73 kWh
